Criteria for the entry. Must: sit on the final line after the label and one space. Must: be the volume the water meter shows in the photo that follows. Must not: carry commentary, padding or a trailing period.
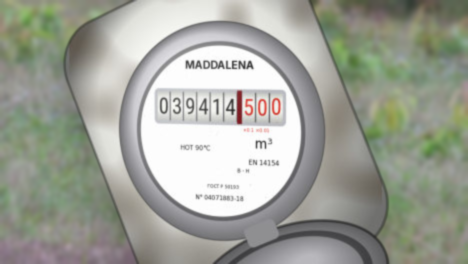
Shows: 39414.500 m³
